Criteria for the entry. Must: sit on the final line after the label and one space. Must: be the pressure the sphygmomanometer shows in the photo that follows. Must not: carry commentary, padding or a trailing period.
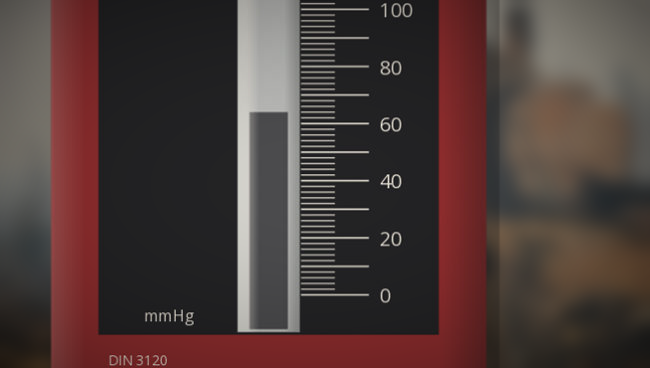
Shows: 64 mmHg
